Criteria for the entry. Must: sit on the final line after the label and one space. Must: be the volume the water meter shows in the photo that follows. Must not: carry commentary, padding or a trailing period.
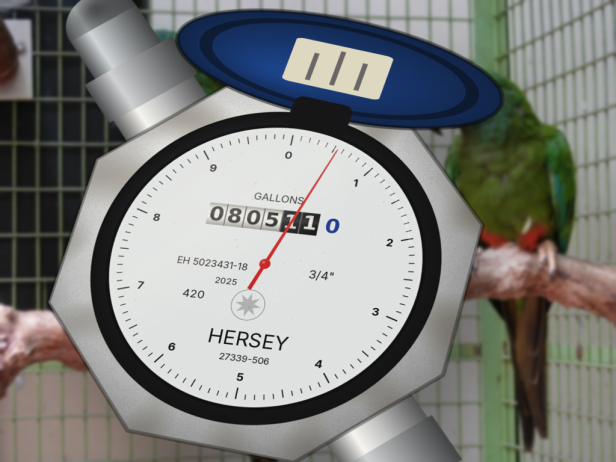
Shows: 805110.5 gal
